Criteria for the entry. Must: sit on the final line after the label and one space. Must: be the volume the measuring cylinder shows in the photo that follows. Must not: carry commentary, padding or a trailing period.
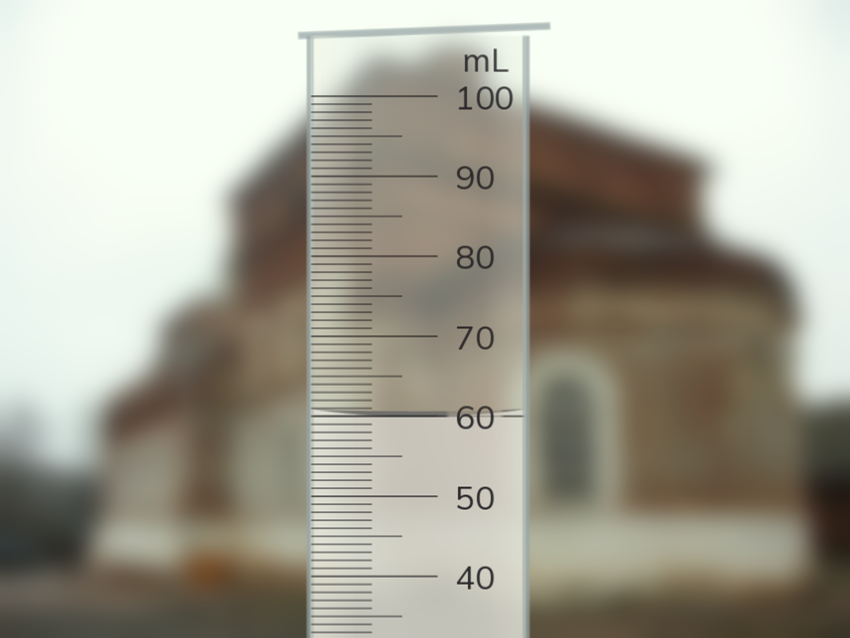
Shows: 60 mL
